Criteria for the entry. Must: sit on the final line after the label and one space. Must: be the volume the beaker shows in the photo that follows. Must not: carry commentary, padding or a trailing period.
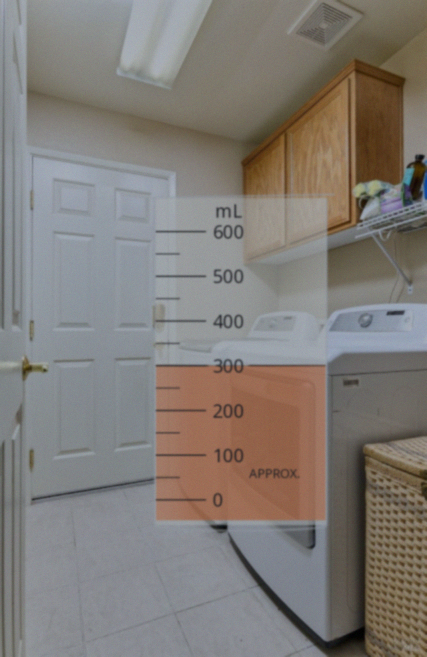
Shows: 300 mL
